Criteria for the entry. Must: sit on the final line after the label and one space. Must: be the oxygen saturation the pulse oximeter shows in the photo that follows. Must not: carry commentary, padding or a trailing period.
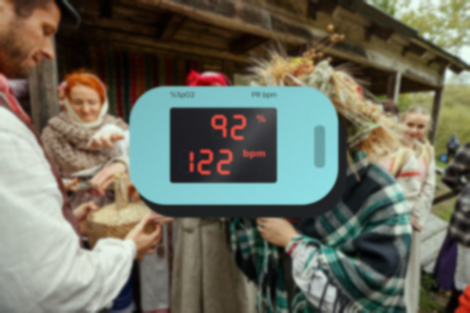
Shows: 92 %
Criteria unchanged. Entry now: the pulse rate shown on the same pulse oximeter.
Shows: 122 bpm
